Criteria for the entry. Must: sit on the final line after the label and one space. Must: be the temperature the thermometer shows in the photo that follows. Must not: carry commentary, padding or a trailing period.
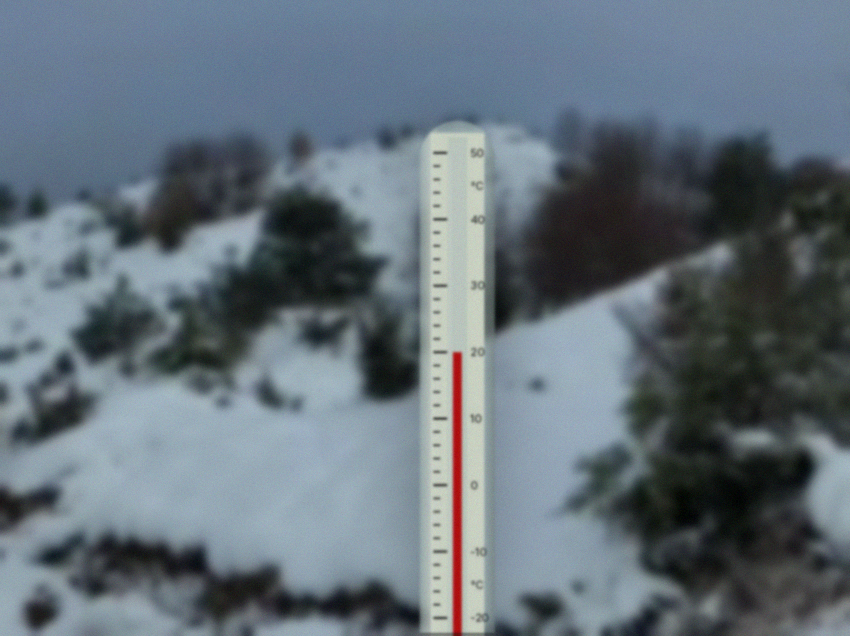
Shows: 20 °C
